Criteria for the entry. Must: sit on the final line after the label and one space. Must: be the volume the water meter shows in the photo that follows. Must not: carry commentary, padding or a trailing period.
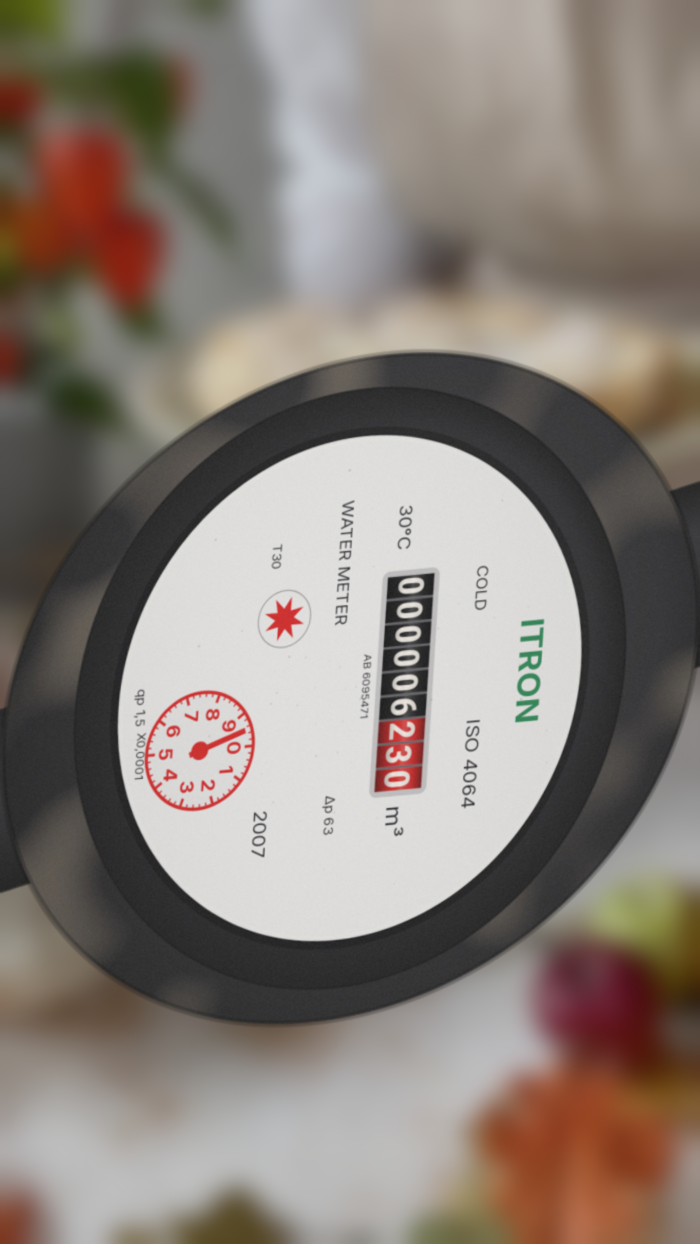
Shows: 6.2299 m³
